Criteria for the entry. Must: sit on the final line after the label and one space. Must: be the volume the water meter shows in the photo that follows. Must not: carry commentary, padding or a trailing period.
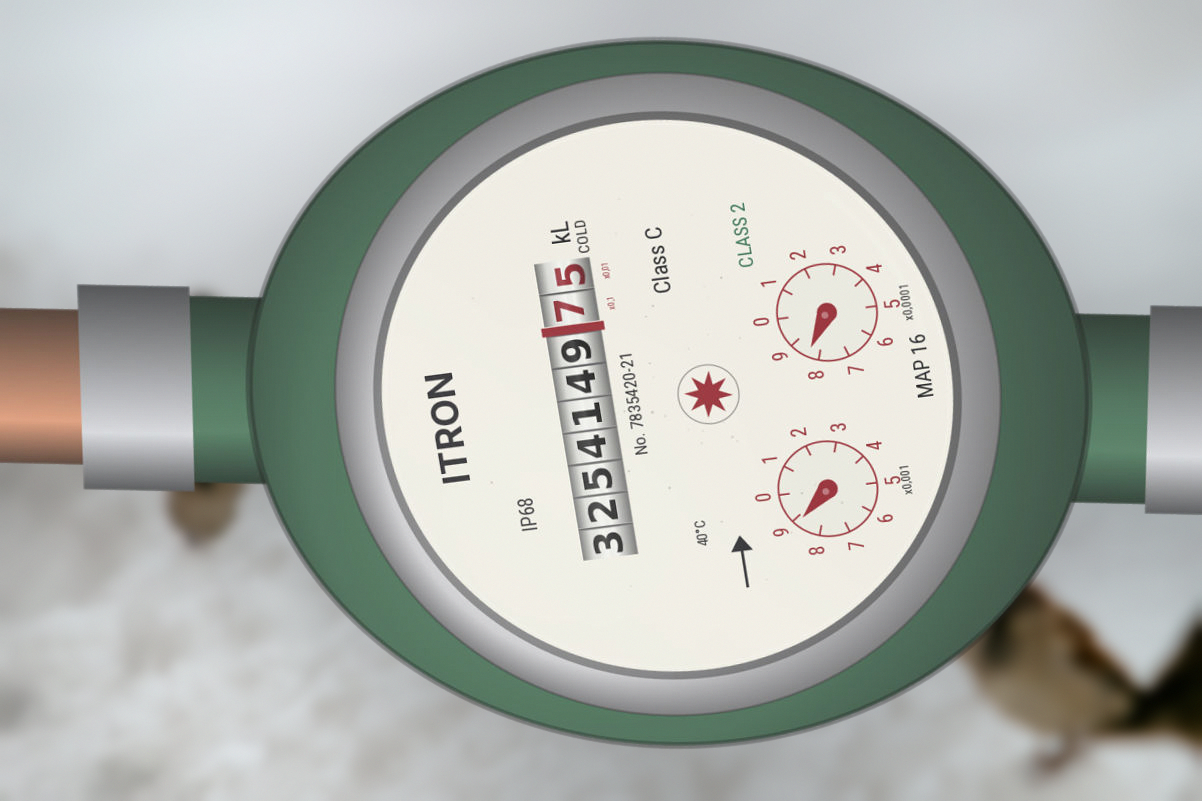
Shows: 3254149.7488 kL
